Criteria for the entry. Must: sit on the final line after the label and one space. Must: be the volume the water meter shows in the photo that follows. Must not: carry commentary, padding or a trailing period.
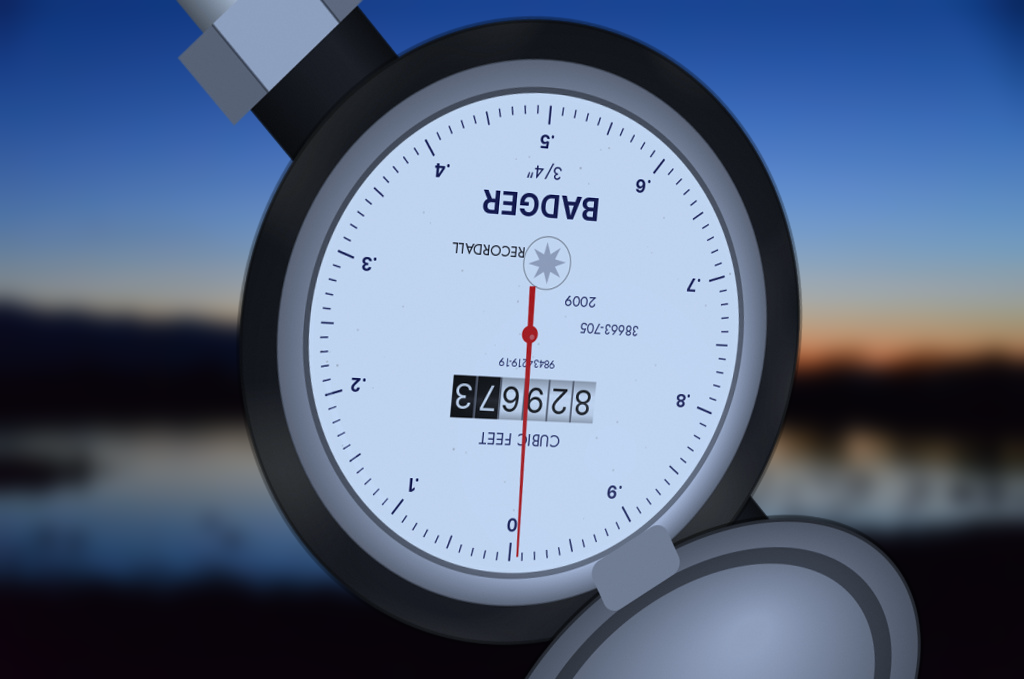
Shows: 829672.99 ft³
